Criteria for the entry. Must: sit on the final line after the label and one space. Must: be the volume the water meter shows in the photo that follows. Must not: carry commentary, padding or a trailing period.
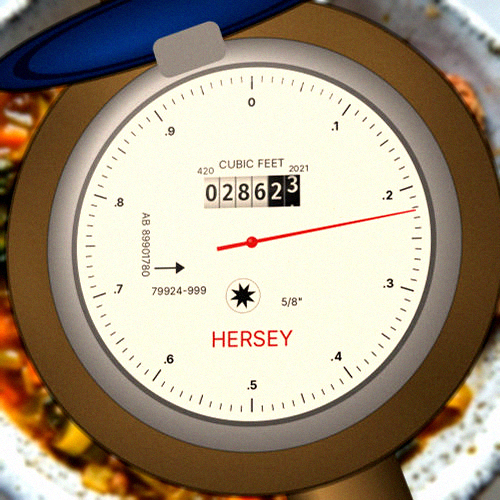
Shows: 28623.22 ft³
